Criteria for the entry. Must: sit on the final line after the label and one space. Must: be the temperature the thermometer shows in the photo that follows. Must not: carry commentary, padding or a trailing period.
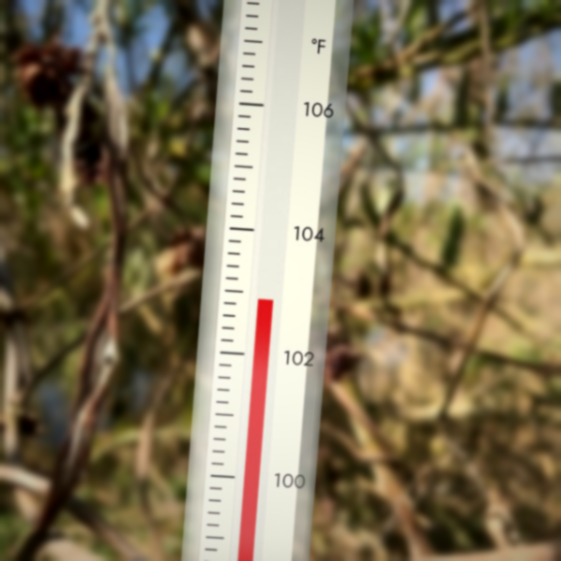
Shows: 102.9 °F
